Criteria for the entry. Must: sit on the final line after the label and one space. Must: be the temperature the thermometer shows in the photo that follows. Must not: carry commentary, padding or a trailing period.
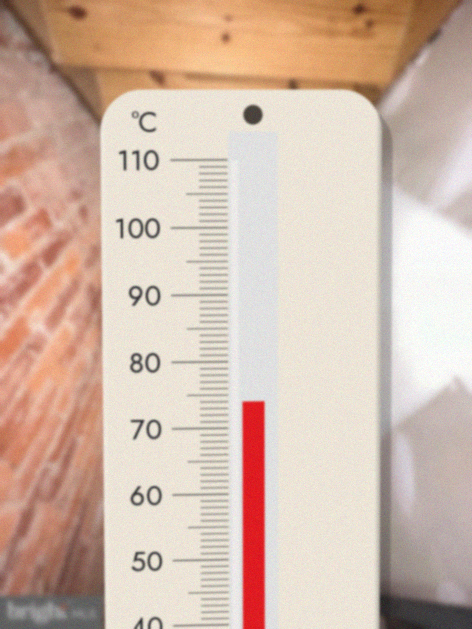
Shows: 74 °C
